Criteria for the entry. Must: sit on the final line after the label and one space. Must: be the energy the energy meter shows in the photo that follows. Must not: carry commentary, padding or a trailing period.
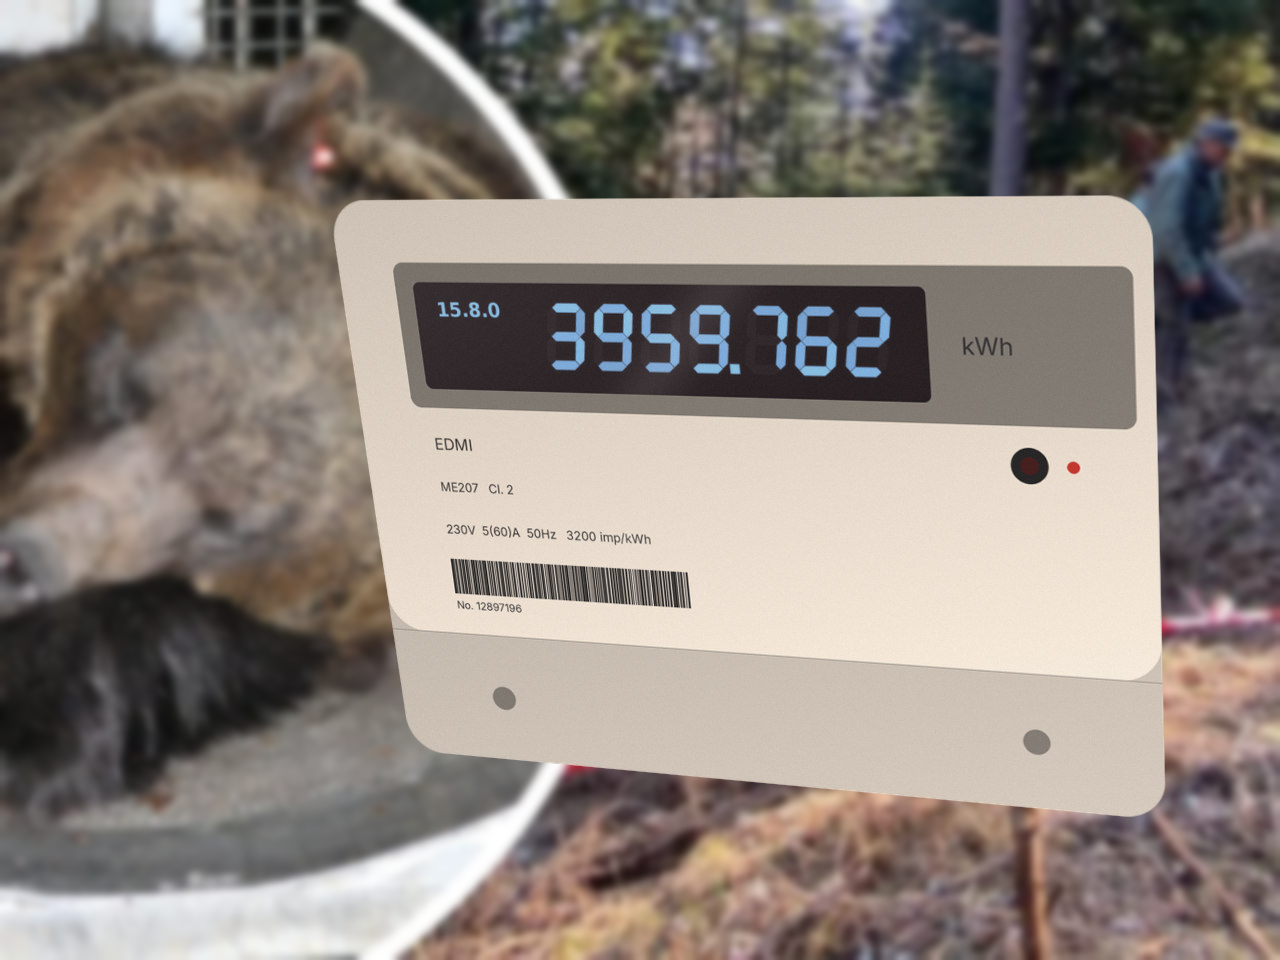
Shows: 3959.762 kWh
